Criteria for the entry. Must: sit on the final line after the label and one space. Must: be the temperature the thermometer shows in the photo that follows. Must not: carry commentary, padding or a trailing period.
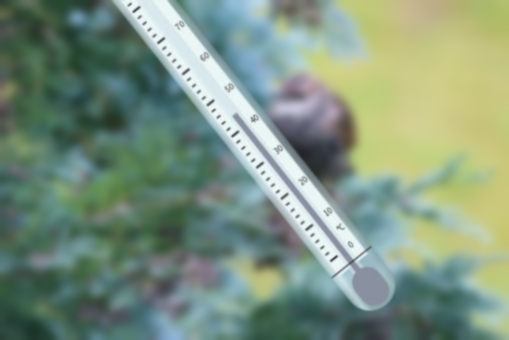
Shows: 44 °C
